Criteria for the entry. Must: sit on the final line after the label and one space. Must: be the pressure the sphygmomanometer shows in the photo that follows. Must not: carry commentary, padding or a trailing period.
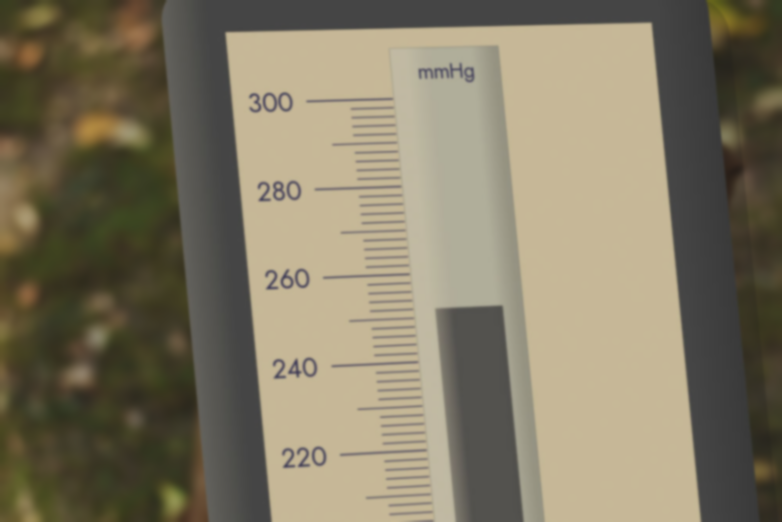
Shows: 252 mmHg
